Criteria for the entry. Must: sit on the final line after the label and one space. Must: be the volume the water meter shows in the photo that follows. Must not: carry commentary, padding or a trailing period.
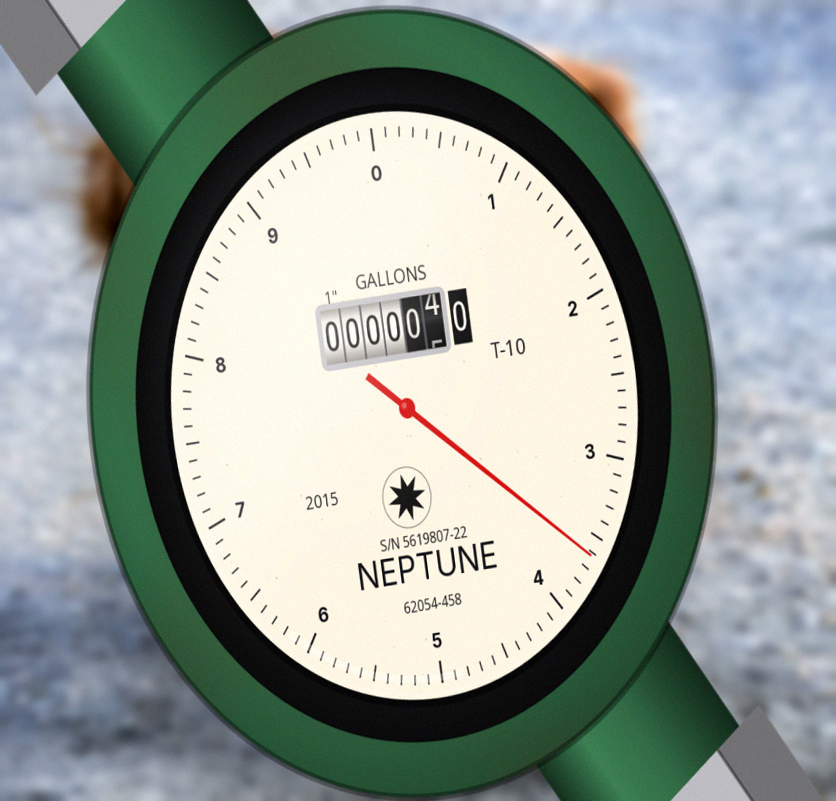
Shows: 43.6 gal
